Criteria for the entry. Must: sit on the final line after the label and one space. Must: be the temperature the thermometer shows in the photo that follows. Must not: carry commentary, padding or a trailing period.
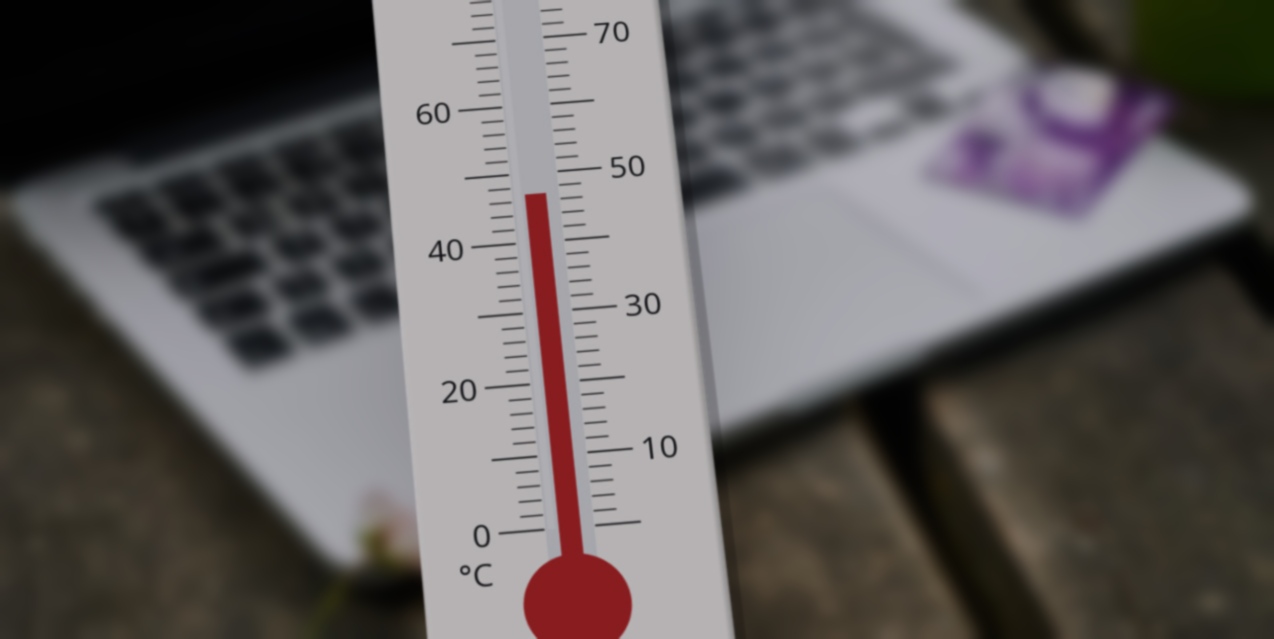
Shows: 47 °C
